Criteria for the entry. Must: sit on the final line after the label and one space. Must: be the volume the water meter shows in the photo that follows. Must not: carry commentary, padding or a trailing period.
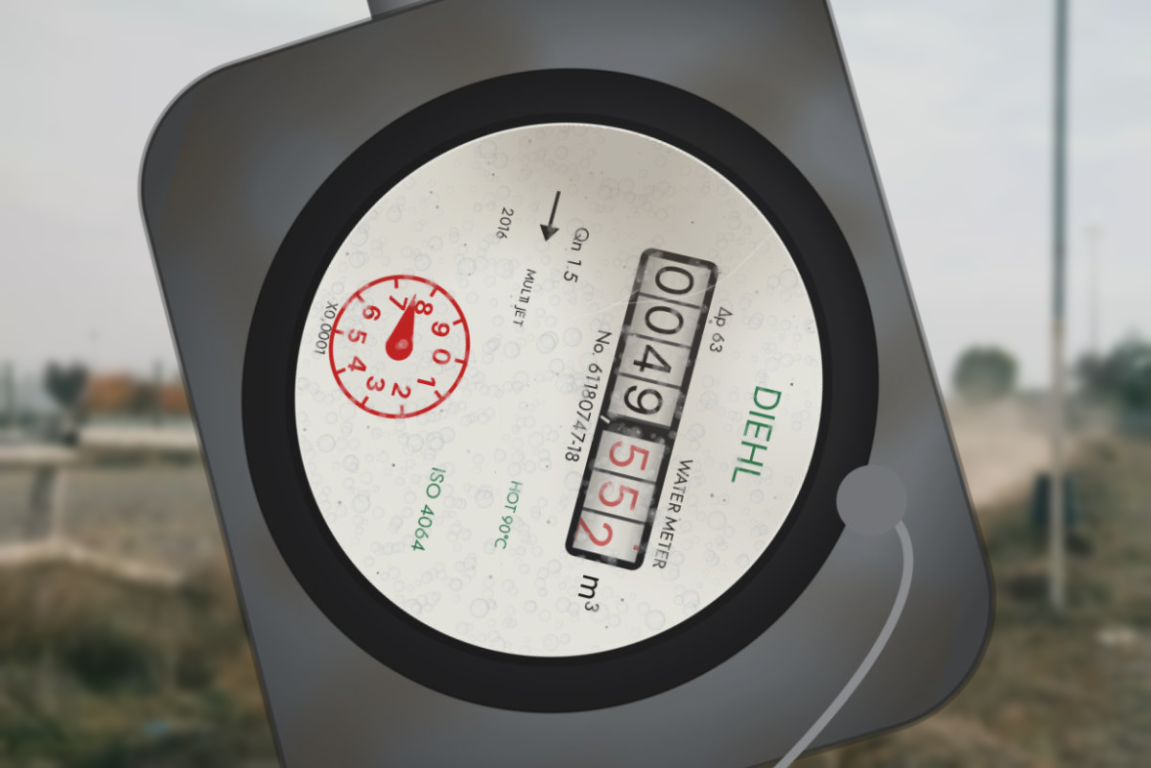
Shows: 49.5517 m³
